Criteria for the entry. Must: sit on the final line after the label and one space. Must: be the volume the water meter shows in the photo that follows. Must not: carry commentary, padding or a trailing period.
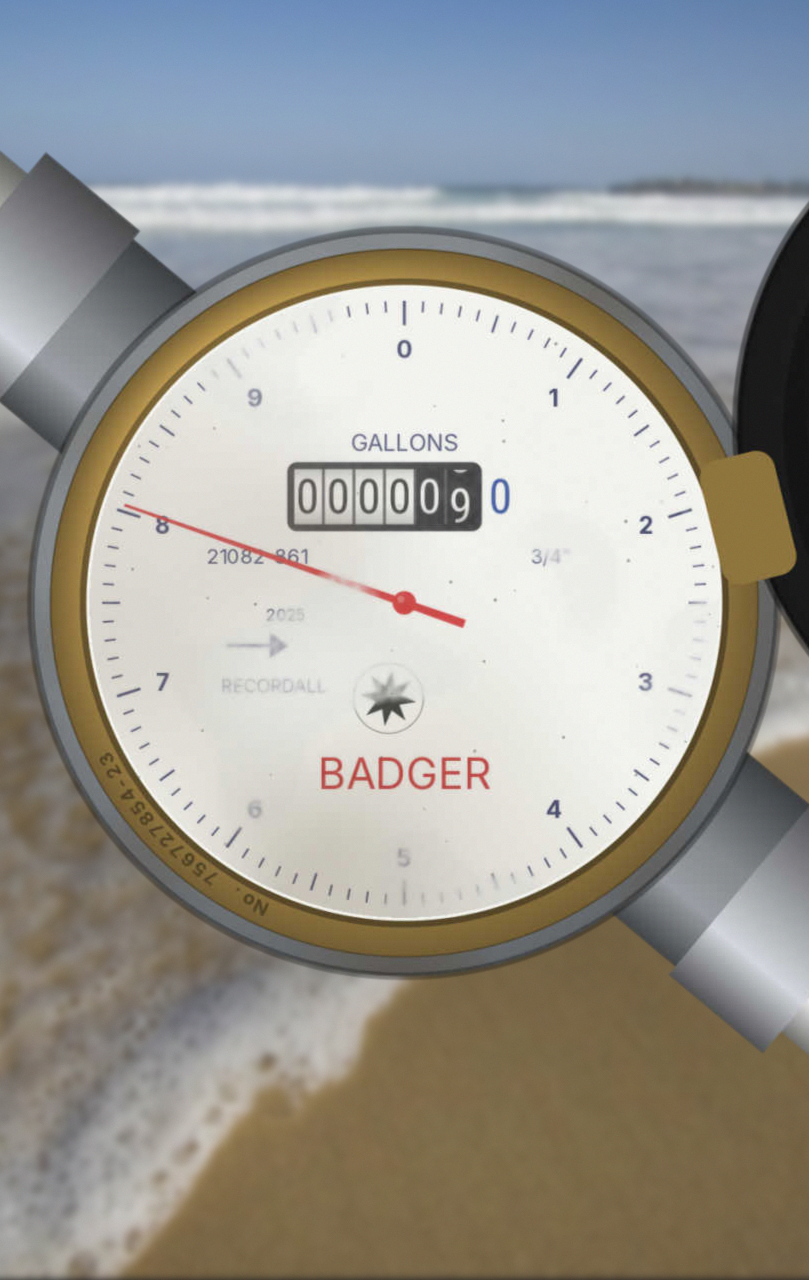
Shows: 88.0 gal
